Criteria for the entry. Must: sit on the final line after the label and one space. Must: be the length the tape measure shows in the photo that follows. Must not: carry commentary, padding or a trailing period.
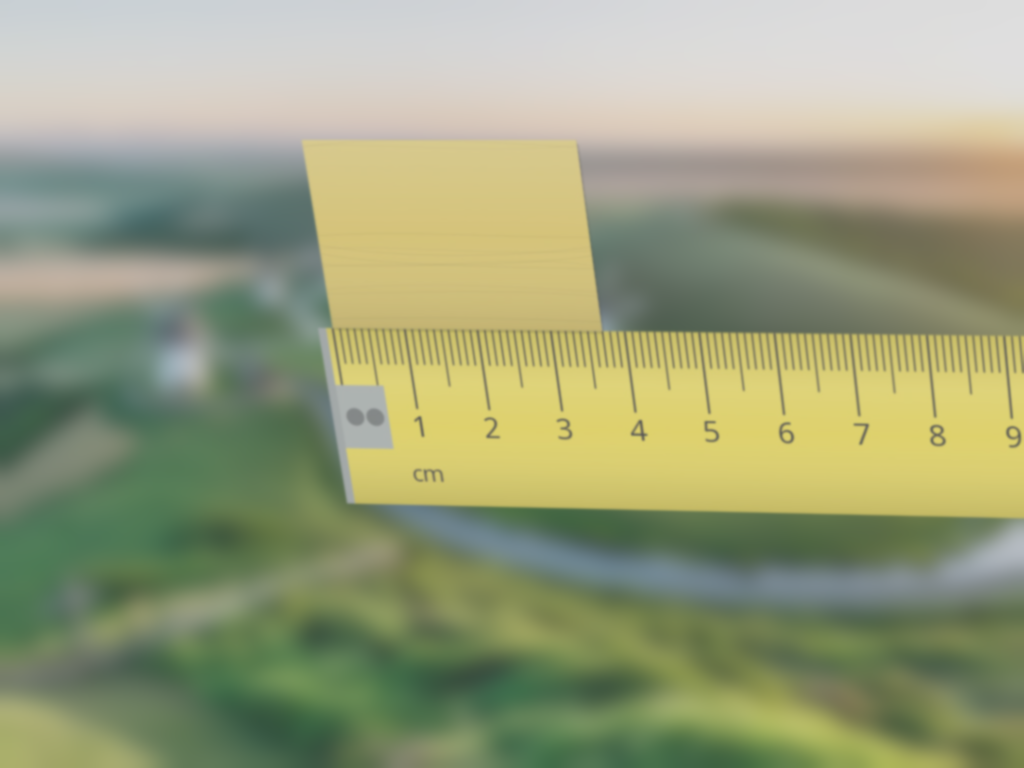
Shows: 3.7 cm
